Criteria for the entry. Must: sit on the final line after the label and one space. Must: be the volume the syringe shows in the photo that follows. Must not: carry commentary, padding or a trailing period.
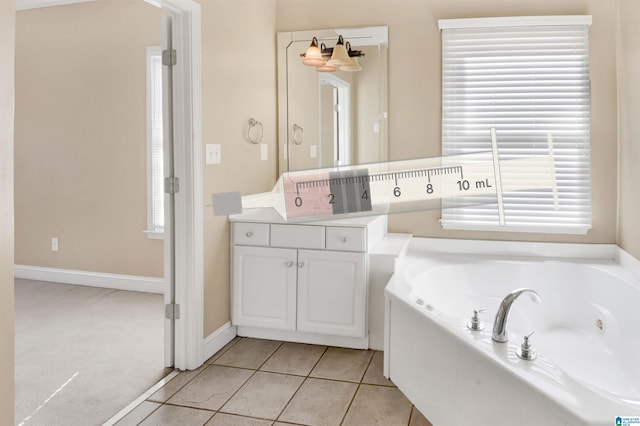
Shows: 2 mL
